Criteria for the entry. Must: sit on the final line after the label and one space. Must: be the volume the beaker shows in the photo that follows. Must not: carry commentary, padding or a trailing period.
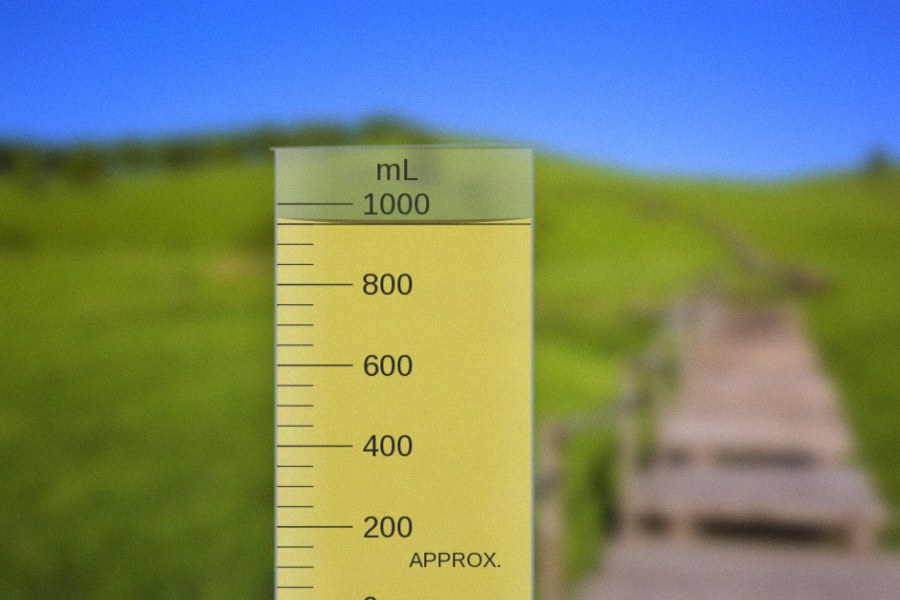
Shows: 950 mL
